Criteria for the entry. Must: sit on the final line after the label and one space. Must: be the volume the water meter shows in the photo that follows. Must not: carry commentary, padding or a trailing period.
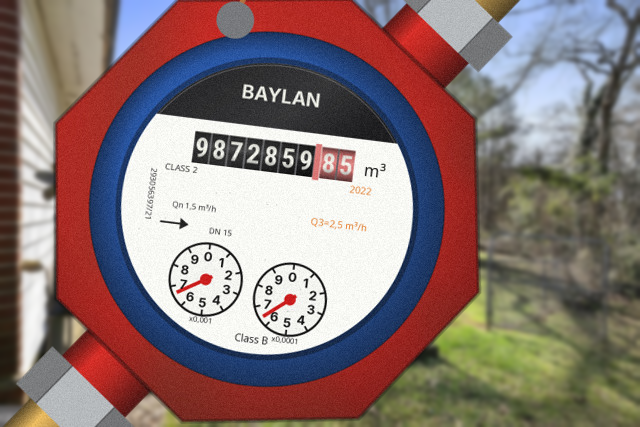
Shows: 9872859.8566 m³
